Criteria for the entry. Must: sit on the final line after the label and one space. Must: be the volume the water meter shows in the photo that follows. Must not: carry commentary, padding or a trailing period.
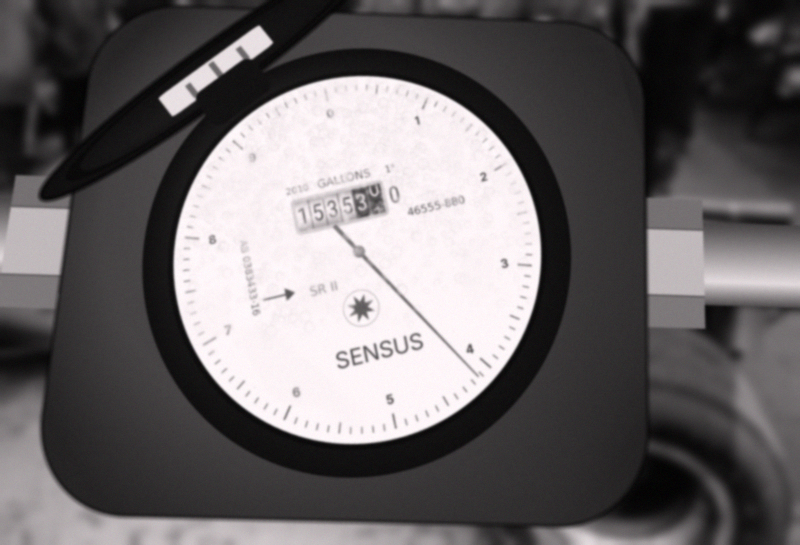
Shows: 1535304.1 gal
